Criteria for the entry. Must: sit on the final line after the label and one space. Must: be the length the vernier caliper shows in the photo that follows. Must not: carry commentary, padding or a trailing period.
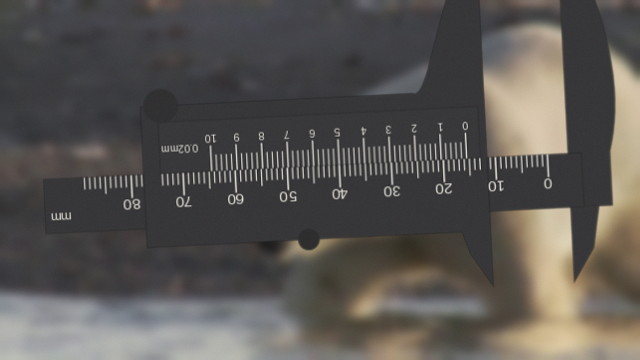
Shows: 15.5 mm
